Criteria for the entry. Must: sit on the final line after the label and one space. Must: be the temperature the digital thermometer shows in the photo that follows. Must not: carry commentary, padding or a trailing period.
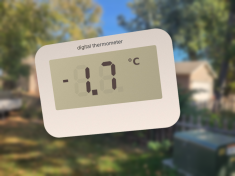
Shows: -1.7 °C
